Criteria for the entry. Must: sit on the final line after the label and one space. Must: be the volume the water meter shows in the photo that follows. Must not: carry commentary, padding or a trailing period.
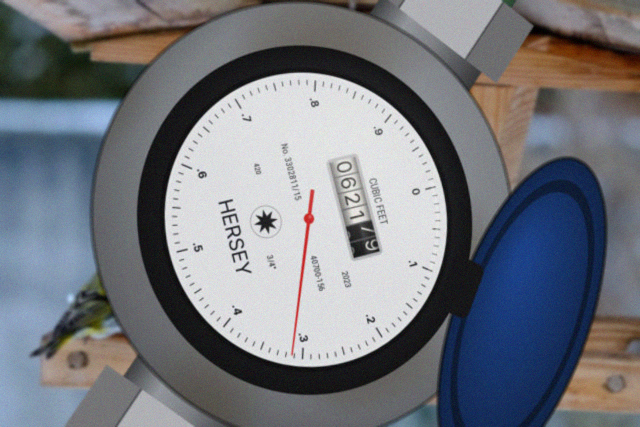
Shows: 62179.31 ft³
